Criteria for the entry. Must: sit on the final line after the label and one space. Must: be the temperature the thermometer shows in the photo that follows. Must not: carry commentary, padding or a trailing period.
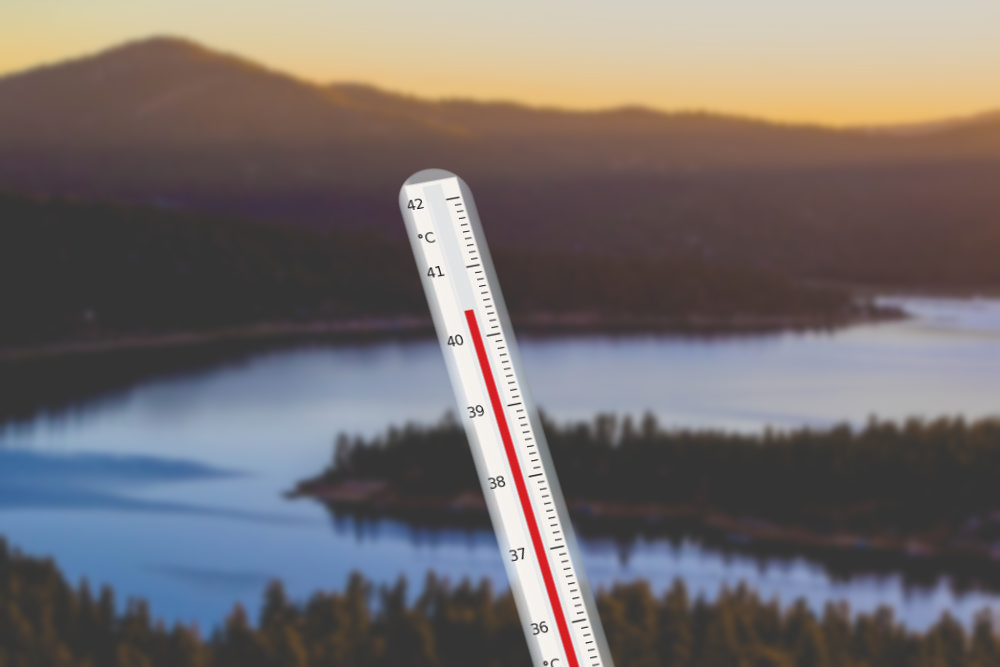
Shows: 40.4 °C
